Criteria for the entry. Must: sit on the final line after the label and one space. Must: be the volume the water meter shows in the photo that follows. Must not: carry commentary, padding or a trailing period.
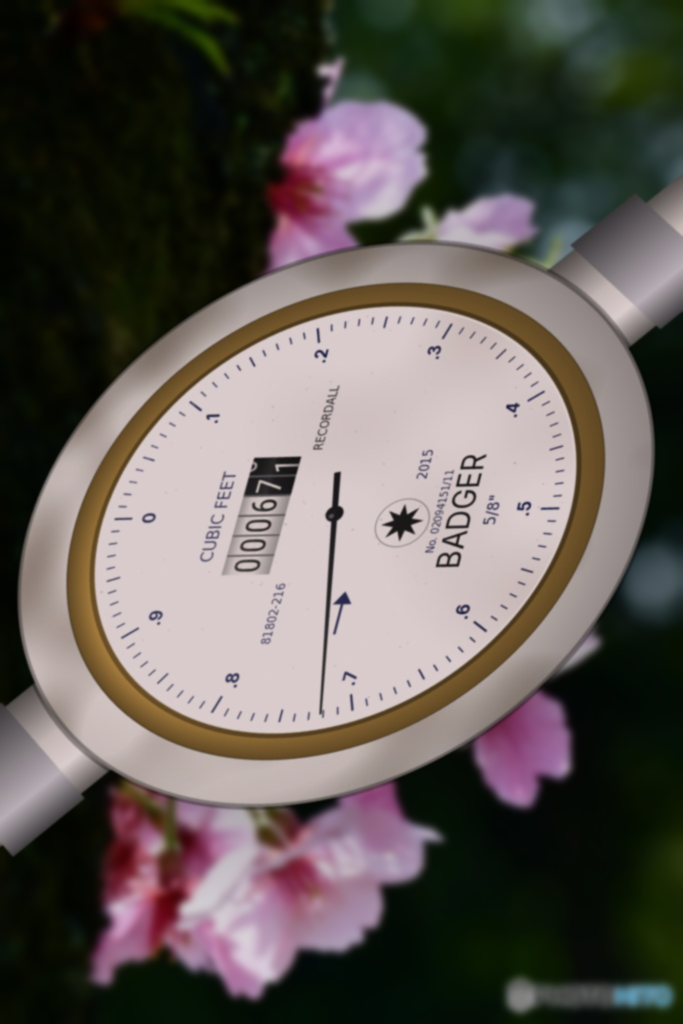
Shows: 670.72 ft³
